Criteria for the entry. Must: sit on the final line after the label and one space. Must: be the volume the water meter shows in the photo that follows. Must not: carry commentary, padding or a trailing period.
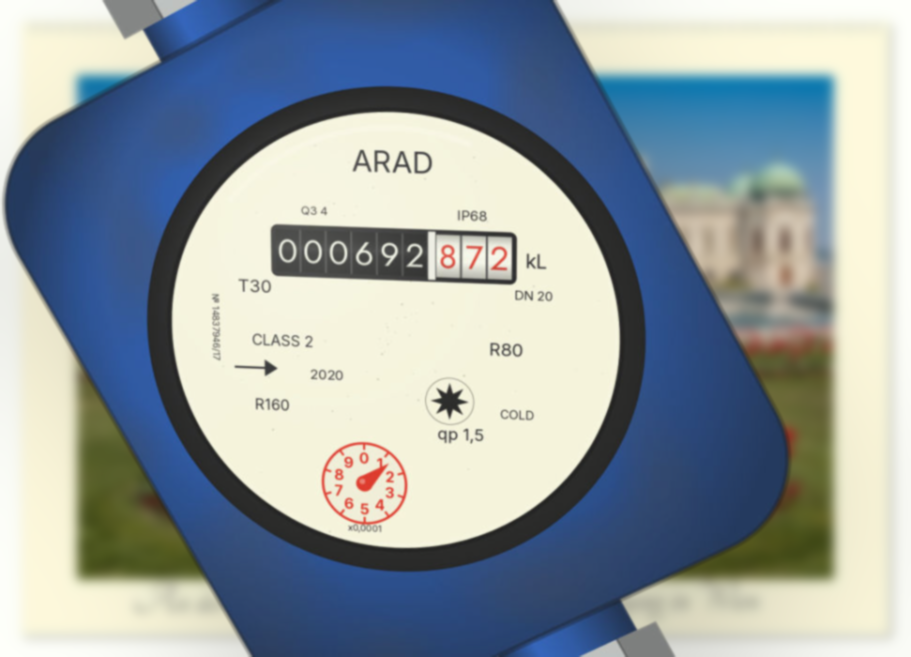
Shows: 692.8721 kL
